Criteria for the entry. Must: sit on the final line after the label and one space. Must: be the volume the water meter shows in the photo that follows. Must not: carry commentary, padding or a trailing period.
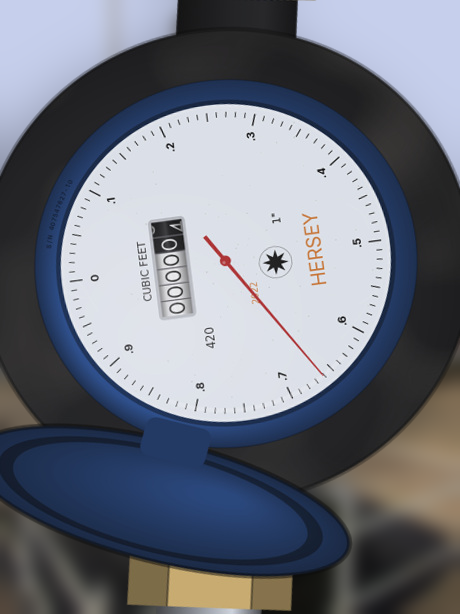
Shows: 3.66 ft³
